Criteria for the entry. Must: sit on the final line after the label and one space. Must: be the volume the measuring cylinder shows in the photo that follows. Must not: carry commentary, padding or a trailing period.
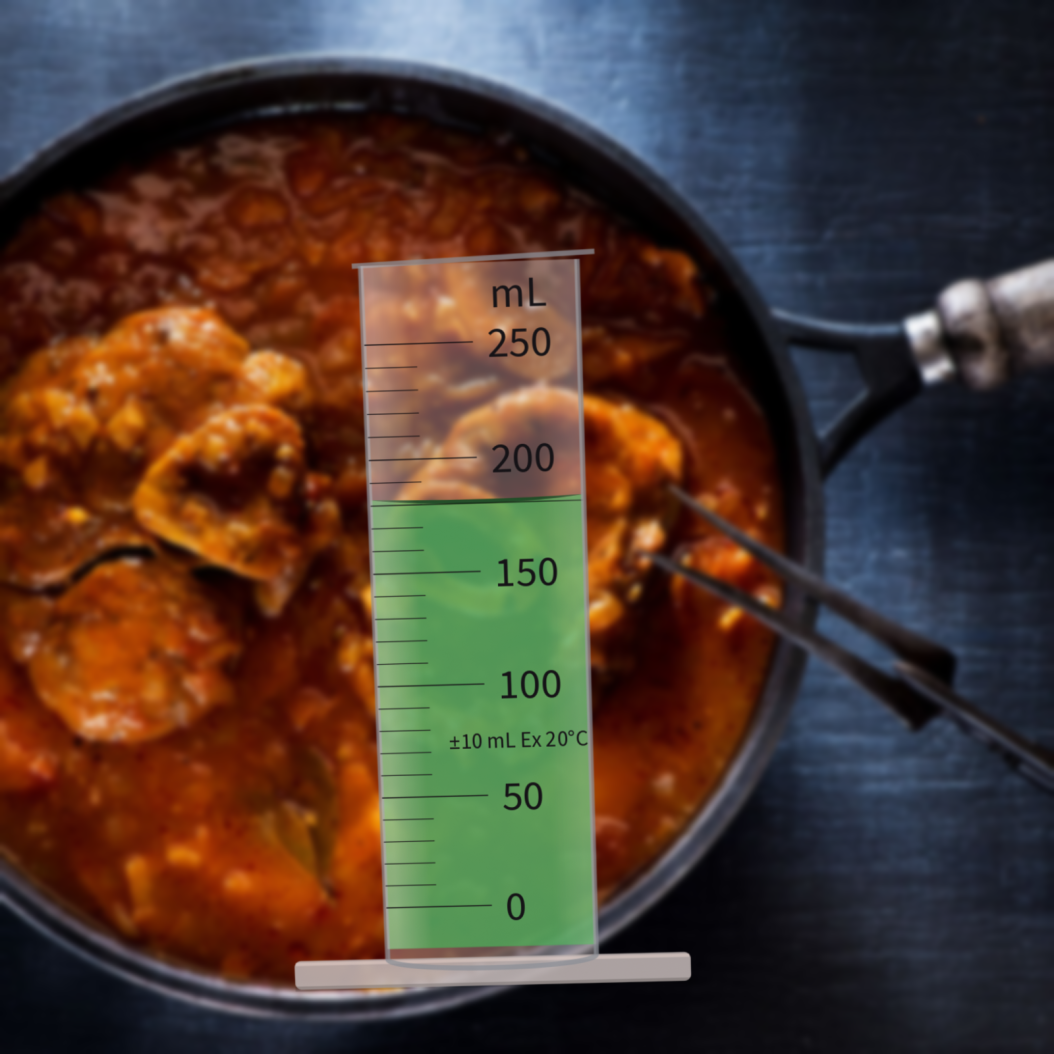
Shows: 180 mL
